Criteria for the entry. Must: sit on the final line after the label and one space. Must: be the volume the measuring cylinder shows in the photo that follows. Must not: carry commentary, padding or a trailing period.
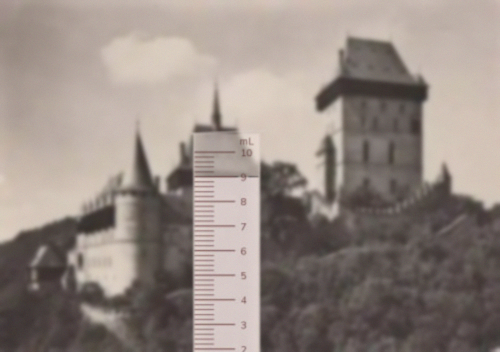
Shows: 9 mL
